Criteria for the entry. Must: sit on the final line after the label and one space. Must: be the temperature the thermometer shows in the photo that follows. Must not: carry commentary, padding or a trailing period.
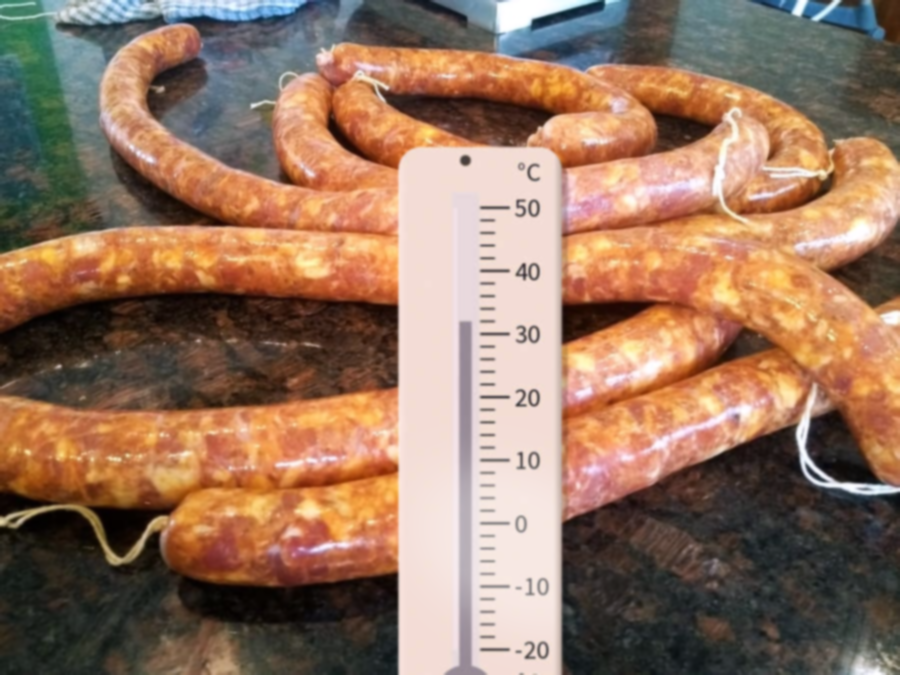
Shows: 32 °C
